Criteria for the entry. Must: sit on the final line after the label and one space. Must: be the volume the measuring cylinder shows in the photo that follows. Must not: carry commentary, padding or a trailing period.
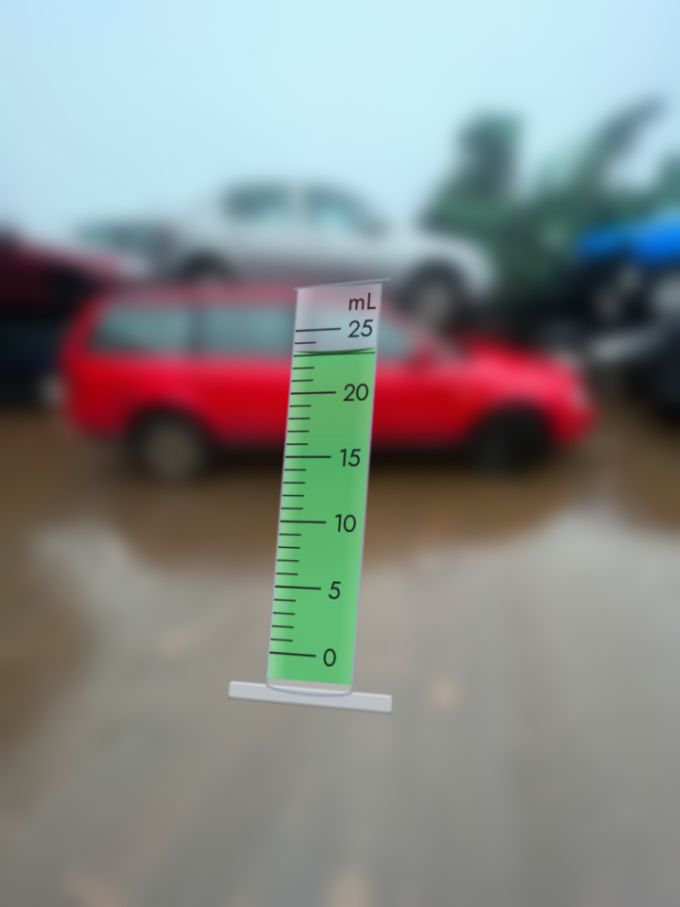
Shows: 23 mL
